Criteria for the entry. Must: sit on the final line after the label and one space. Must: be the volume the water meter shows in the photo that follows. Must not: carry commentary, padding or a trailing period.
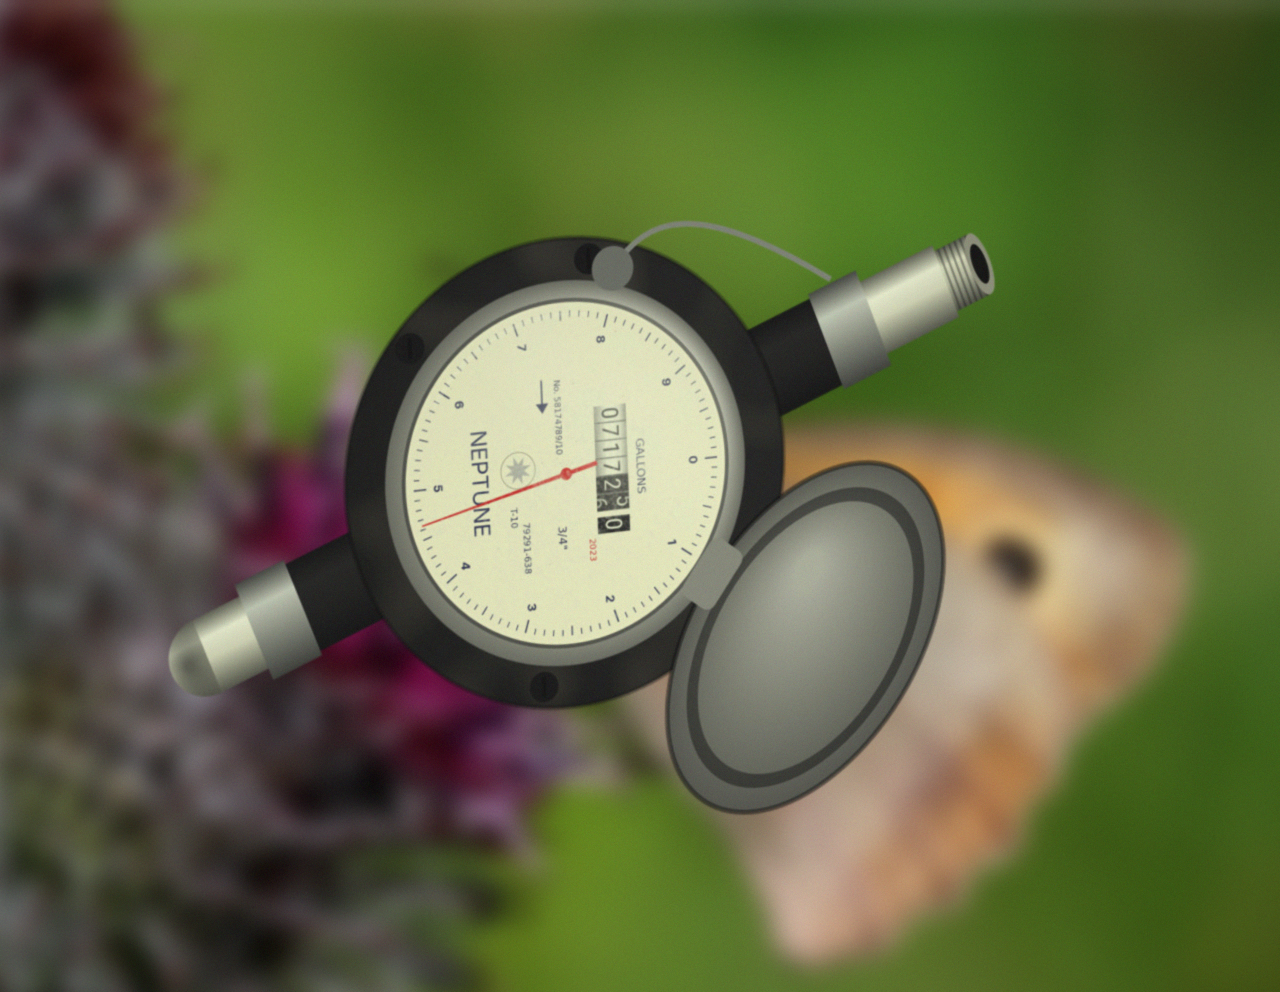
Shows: 717254.6 gal
